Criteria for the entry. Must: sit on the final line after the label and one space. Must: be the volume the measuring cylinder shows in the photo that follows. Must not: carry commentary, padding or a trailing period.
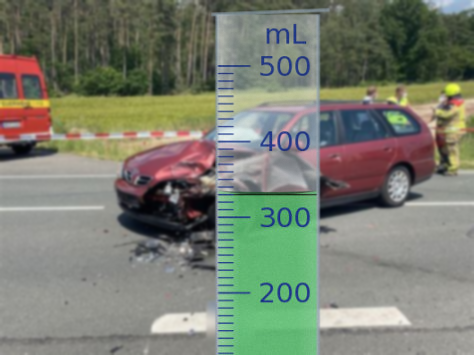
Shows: 330 mL
